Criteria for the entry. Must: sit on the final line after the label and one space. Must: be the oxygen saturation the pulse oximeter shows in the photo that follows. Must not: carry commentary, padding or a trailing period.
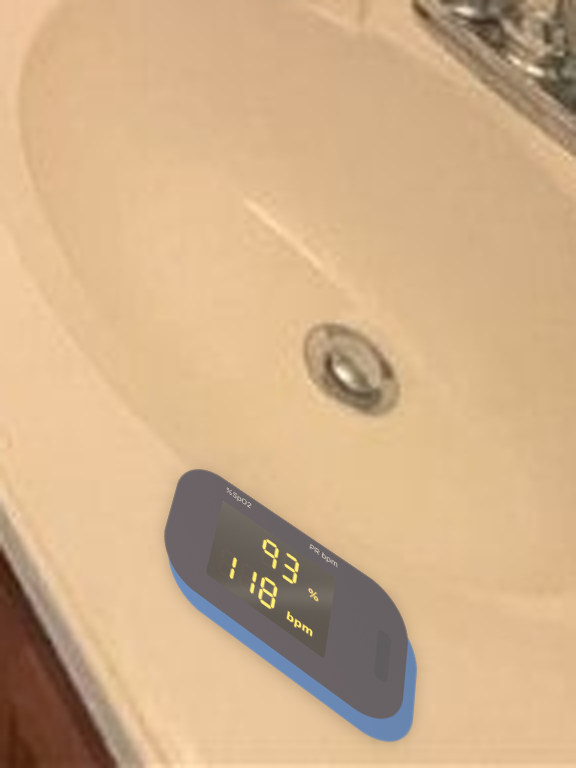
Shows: 93 %
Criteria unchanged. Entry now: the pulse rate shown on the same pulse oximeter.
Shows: 118 bpm
